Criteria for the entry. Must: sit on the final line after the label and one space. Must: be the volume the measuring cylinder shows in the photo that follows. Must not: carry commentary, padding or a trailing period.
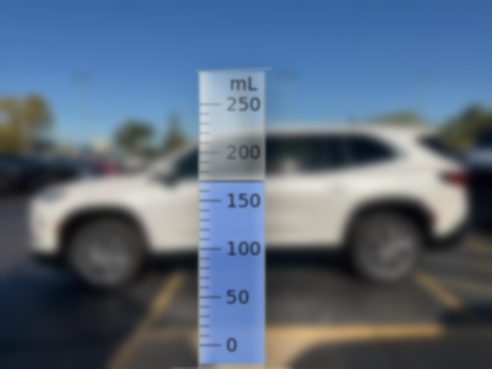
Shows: 170 mL
